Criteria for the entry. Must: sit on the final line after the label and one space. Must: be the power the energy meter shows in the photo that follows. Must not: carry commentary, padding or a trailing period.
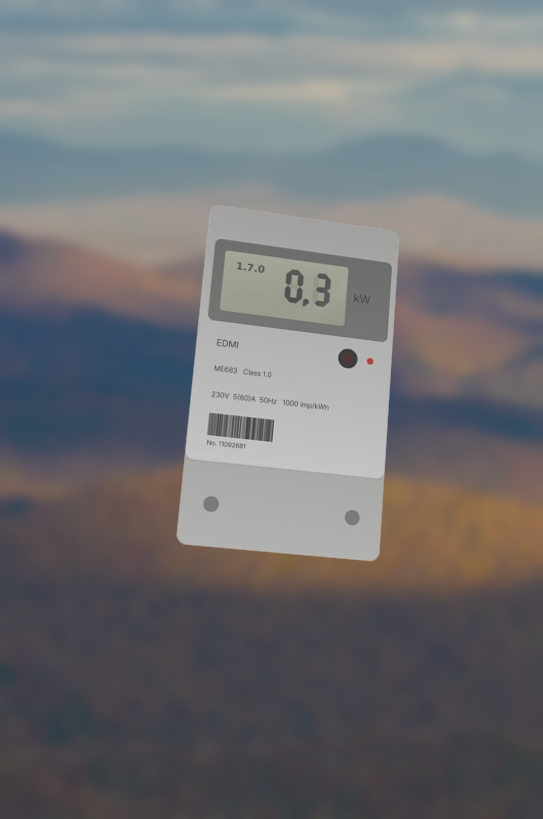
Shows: 0.3 kW
